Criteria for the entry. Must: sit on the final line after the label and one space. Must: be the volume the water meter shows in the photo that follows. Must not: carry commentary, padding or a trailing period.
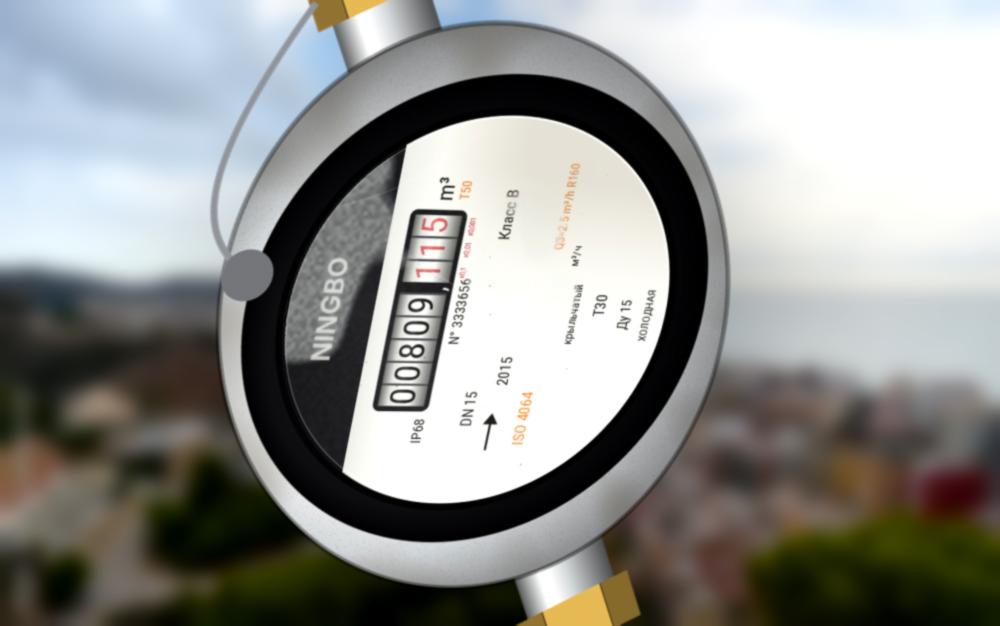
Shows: 809.115 m³
